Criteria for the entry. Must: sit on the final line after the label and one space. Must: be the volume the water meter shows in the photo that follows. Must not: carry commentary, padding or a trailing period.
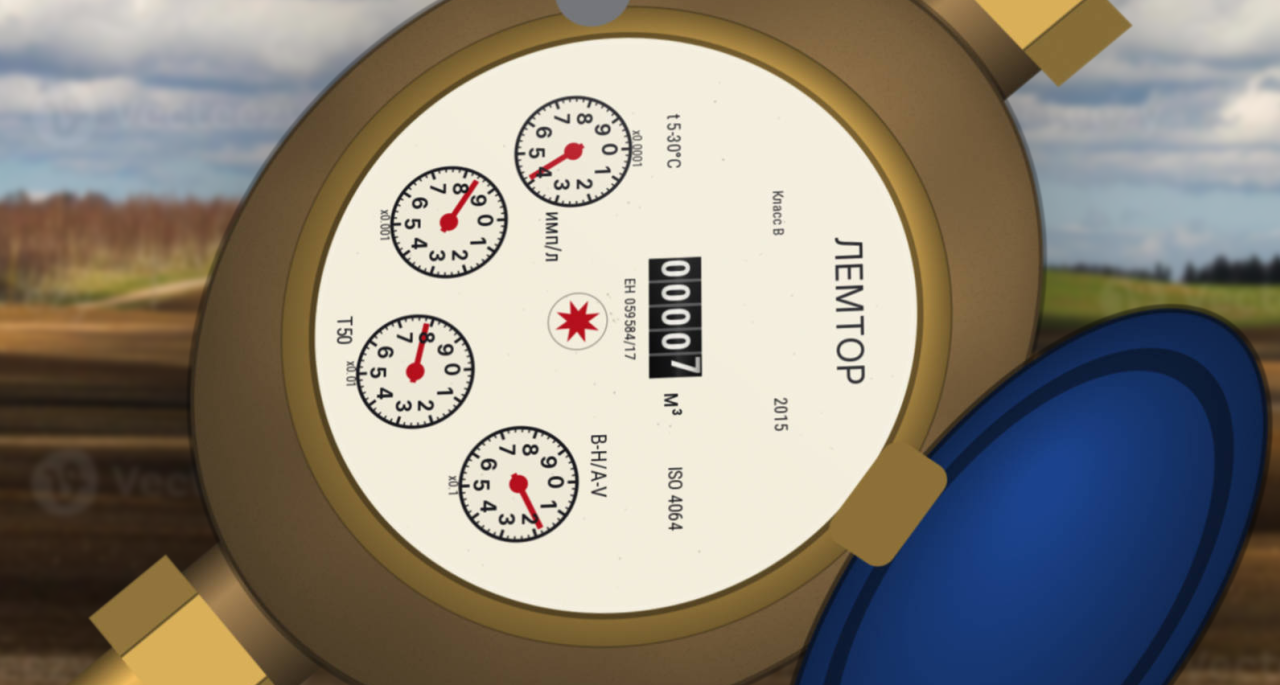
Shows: 7.1784 m³
